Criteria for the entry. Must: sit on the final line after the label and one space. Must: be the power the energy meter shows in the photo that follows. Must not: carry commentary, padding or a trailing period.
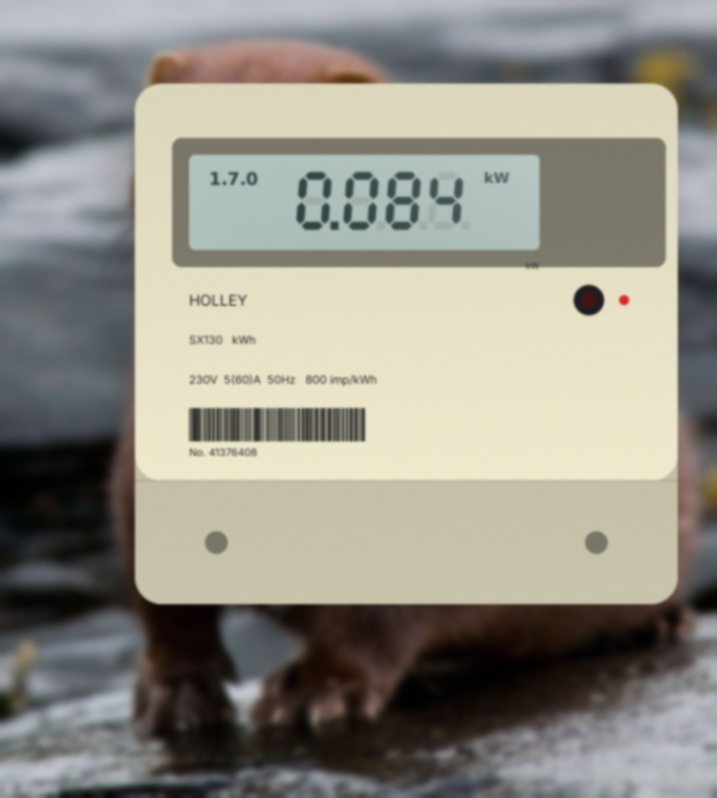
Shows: 0.084 kW
